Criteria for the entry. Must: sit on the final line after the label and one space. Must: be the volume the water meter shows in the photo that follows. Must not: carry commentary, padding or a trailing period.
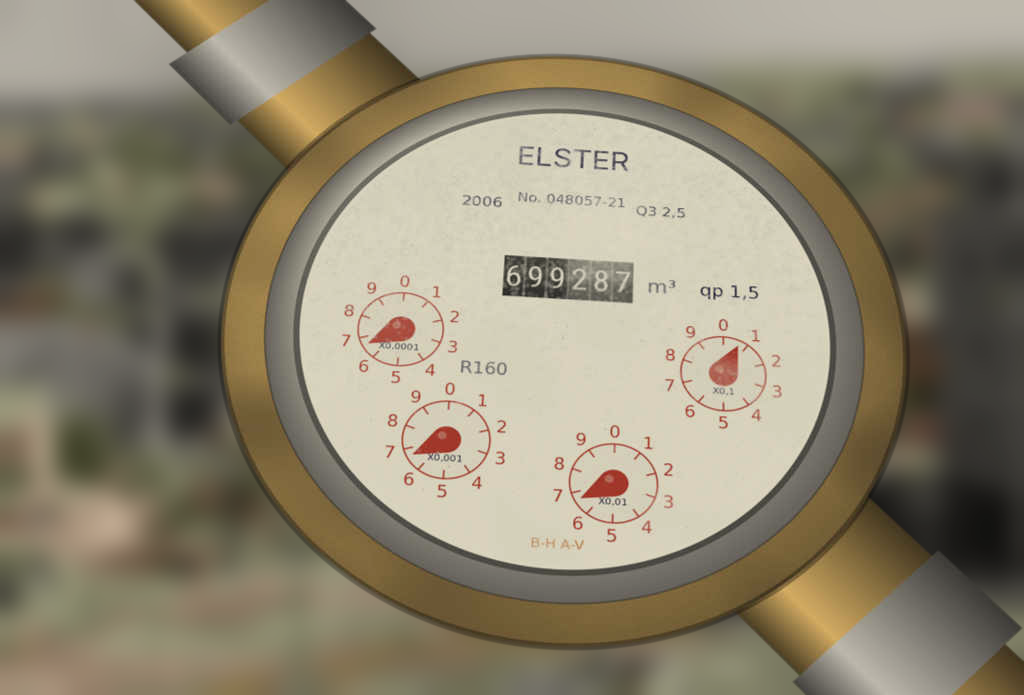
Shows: 699287.0666 m³
